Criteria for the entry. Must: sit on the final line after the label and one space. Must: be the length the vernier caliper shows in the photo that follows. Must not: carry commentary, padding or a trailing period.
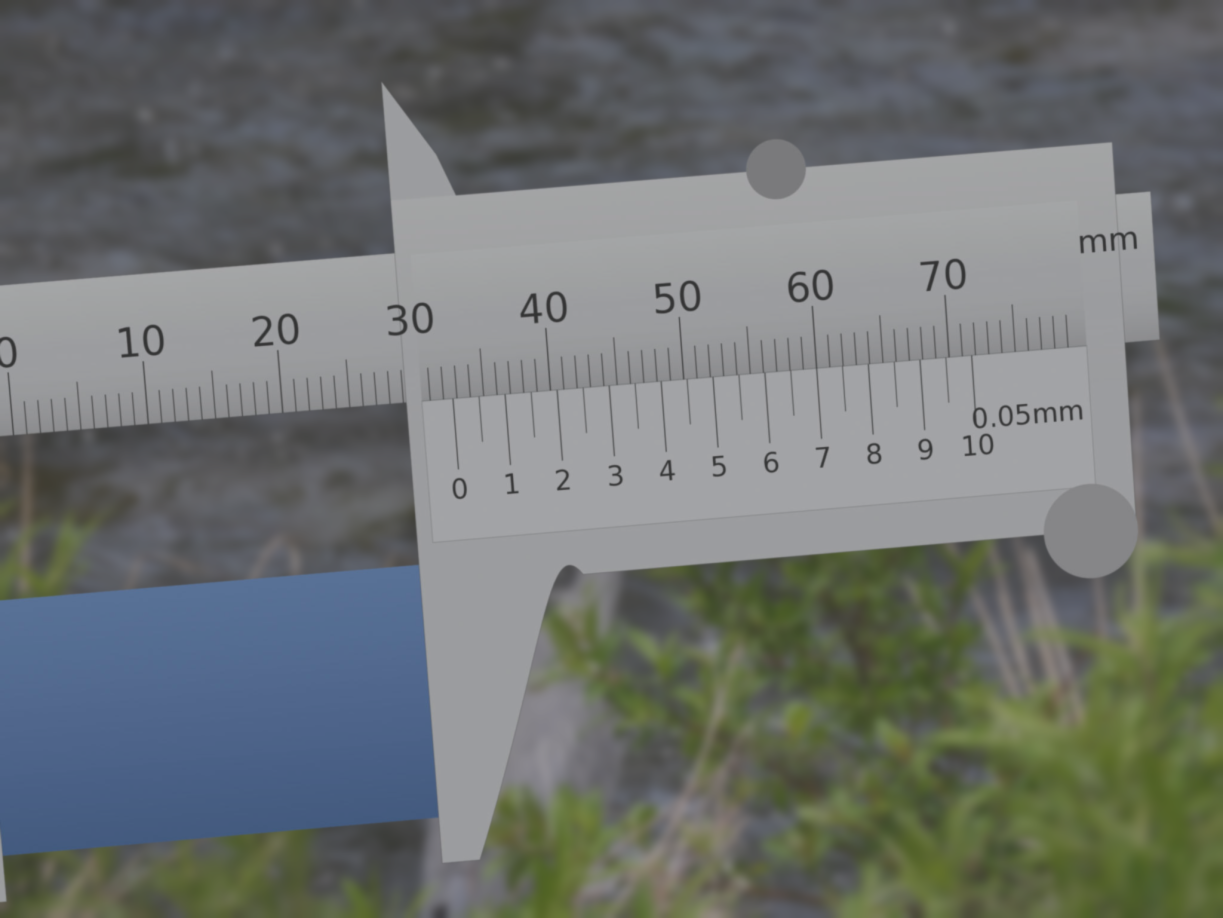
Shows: 32.7 mm
